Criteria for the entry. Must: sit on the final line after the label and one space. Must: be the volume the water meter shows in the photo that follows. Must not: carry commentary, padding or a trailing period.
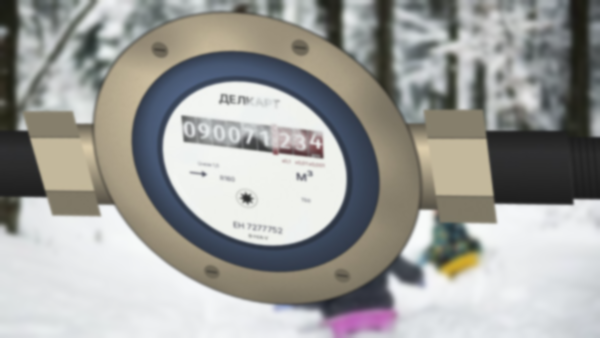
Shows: 90071.234 m³
